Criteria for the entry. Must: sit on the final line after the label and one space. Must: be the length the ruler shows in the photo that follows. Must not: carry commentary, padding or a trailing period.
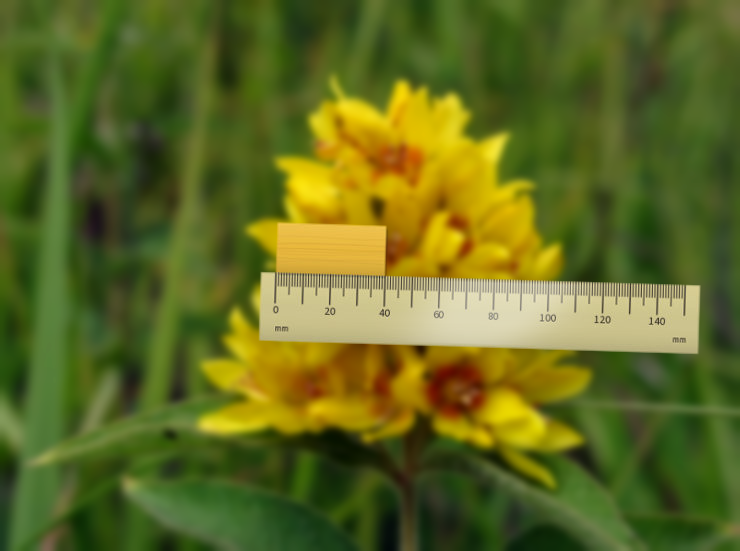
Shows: 40 mm
